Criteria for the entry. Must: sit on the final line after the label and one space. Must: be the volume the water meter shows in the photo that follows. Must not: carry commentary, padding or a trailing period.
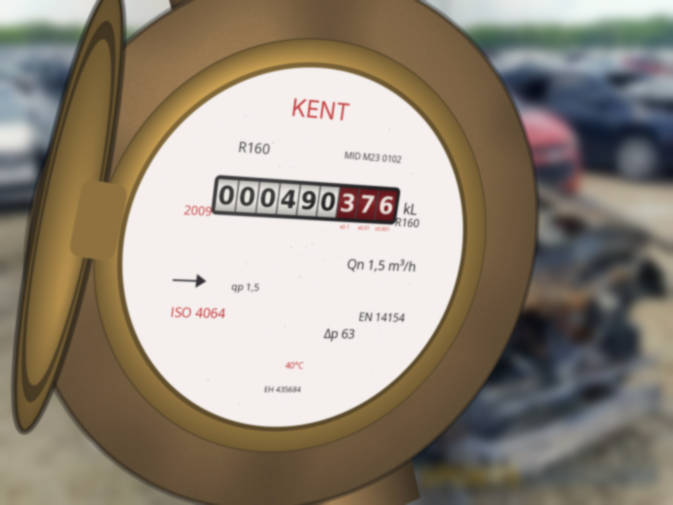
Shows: 490.376 kL
